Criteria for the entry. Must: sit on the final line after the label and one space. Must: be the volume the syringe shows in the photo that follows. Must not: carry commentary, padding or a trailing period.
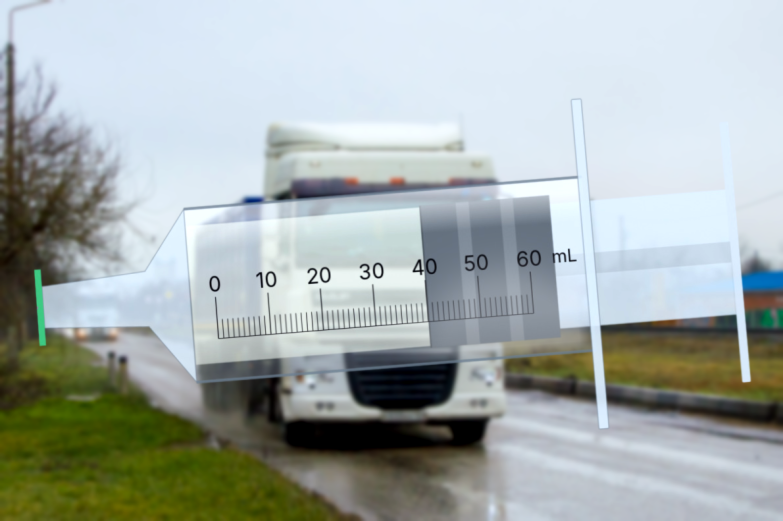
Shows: 40 mL
